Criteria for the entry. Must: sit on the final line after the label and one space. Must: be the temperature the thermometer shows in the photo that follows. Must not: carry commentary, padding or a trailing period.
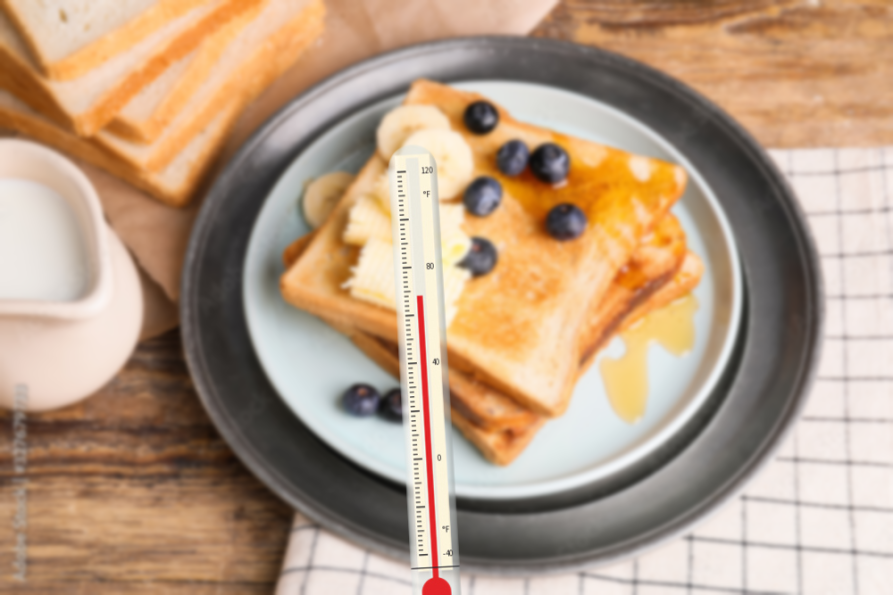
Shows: 68 °F
